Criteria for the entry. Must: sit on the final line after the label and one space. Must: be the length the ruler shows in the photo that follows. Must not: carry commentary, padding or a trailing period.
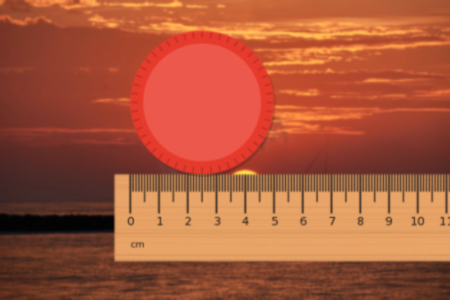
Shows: 5 cm
